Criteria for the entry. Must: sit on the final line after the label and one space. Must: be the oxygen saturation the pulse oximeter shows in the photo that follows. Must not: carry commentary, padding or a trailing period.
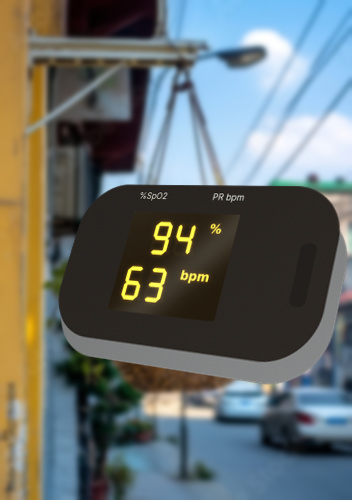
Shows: 94 %
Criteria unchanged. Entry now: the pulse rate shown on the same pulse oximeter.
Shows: 63 bpm
